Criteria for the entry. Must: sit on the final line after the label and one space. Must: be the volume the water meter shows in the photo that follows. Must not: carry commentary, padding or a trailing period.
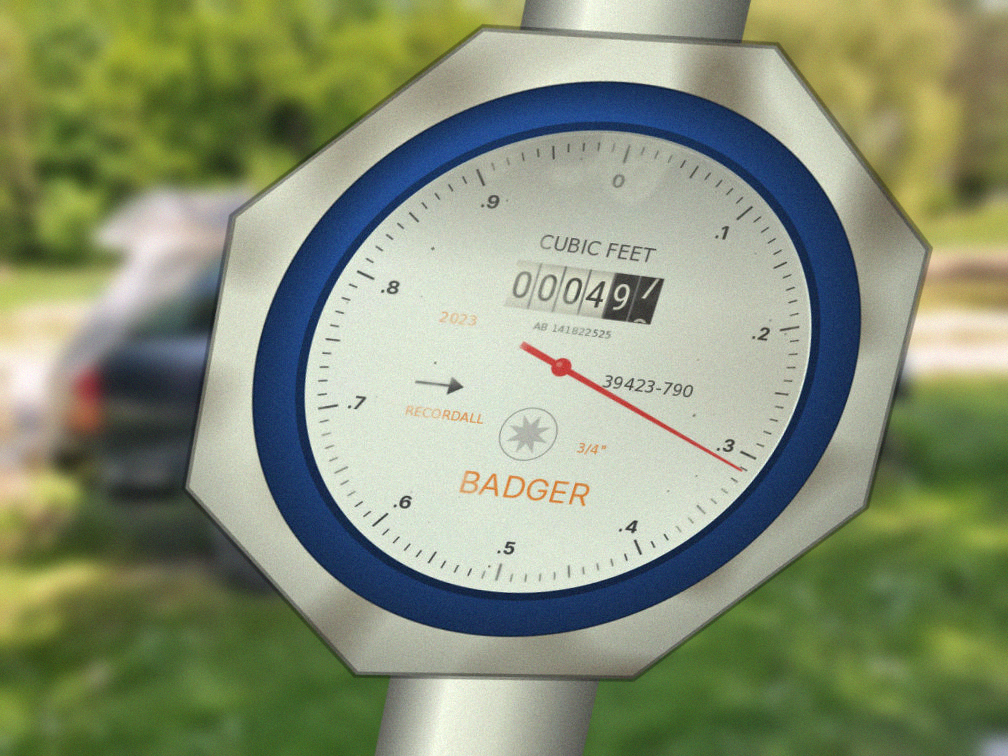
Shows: 497.31 ft³
